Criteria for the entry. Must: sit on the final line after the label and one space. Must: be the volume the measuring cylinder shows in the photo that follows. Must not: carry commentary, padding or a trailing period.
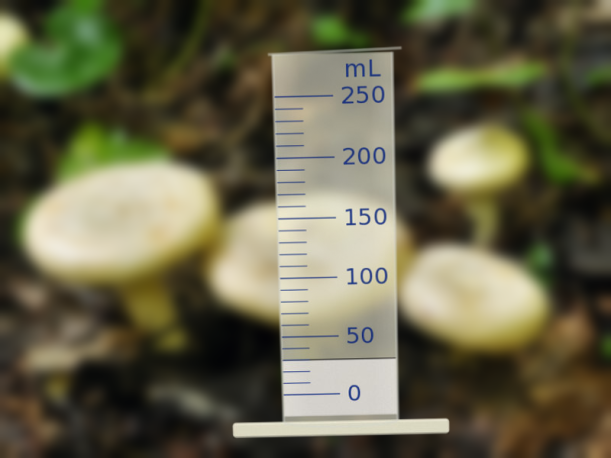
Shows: 30 mL
